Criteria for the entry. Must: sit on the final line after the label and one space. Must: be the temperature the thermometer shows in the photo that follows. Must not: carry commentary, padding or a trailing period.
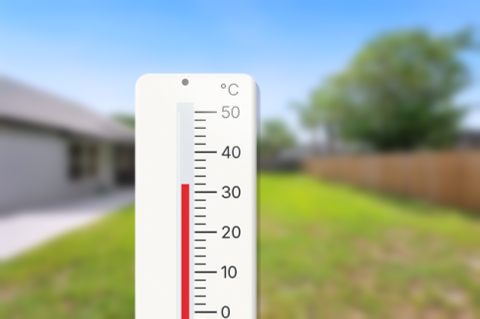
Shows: 32 °C
